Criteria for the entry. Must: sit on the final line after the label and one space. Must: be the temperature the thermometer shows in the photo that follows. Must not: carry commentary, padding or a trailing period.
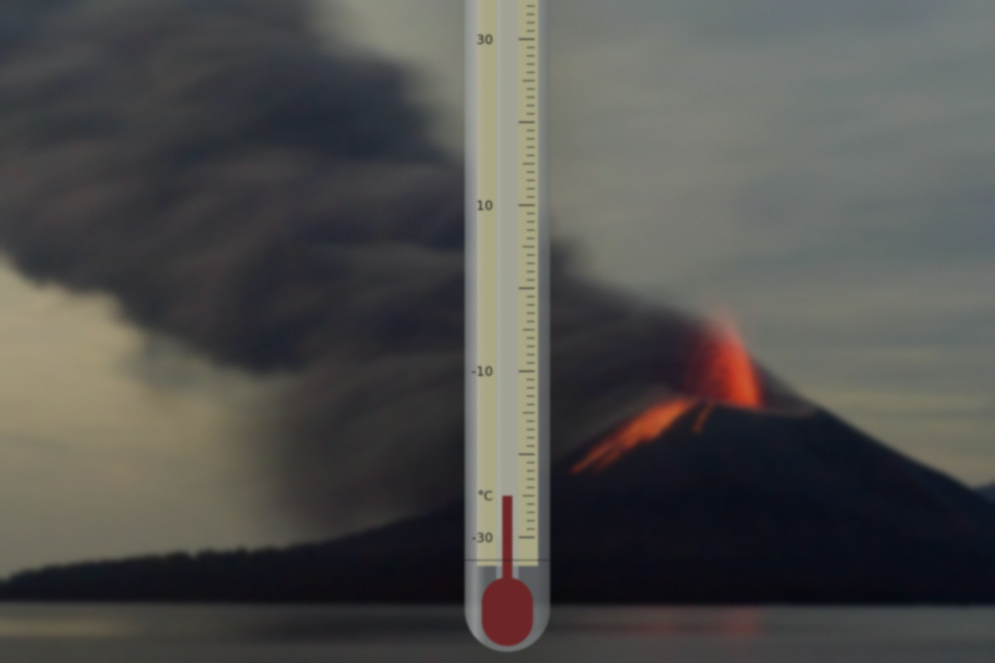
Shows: -25 °C
